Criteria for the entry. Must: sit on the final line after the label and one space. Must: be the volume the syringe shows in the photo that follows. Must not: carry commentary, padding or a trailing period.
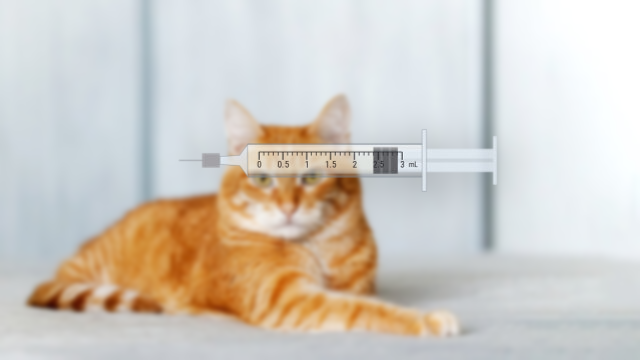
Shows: 2.4 mL
